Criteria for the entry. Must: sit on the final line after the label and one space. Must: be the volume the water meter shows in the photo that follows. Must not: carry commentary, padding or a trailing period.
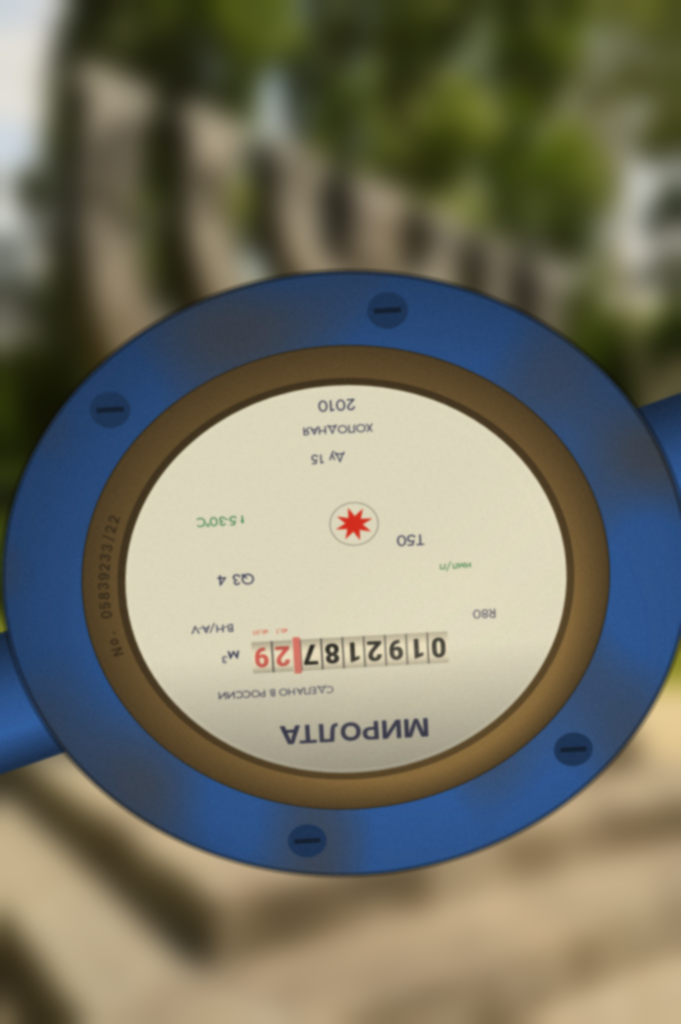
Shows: 192187.29 m³
